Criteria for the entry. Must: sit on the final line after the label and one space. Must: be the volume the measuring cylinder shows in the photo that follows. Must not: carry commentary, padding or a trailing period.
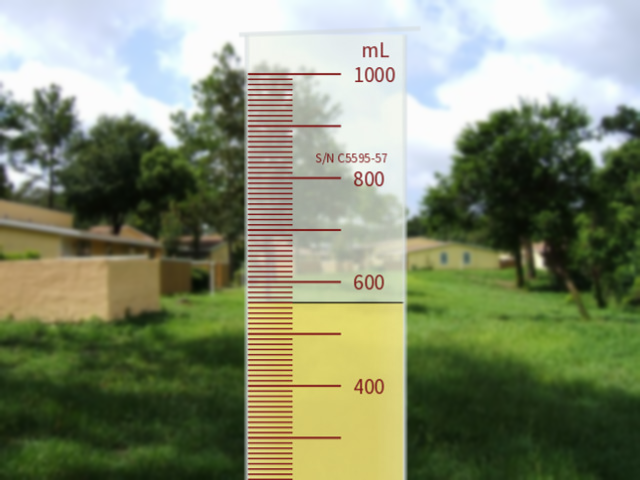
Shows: 560 mL
